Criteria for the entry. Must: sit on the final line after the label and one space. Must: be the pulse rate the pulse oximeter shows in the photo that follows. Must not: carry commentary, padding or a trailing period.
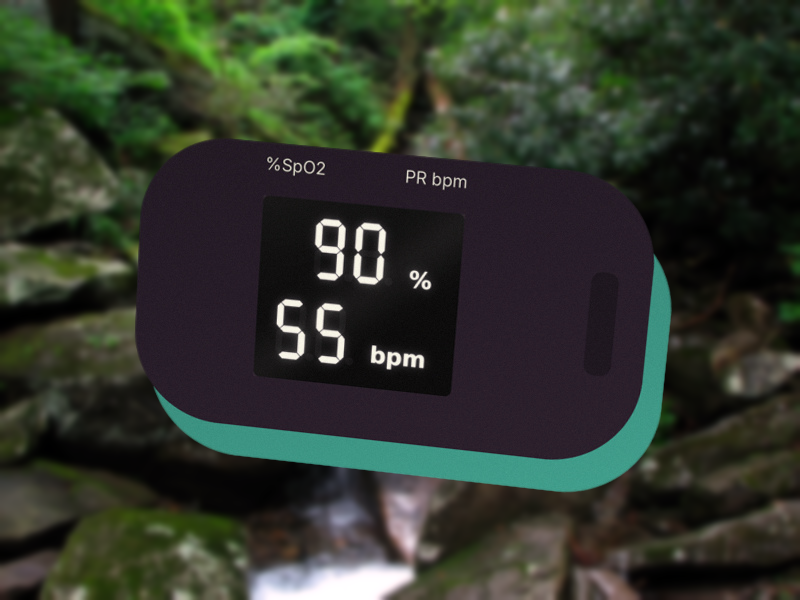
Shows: 55 bpm
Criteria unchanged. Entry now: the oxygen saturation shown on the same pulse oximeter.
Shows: 90 %
